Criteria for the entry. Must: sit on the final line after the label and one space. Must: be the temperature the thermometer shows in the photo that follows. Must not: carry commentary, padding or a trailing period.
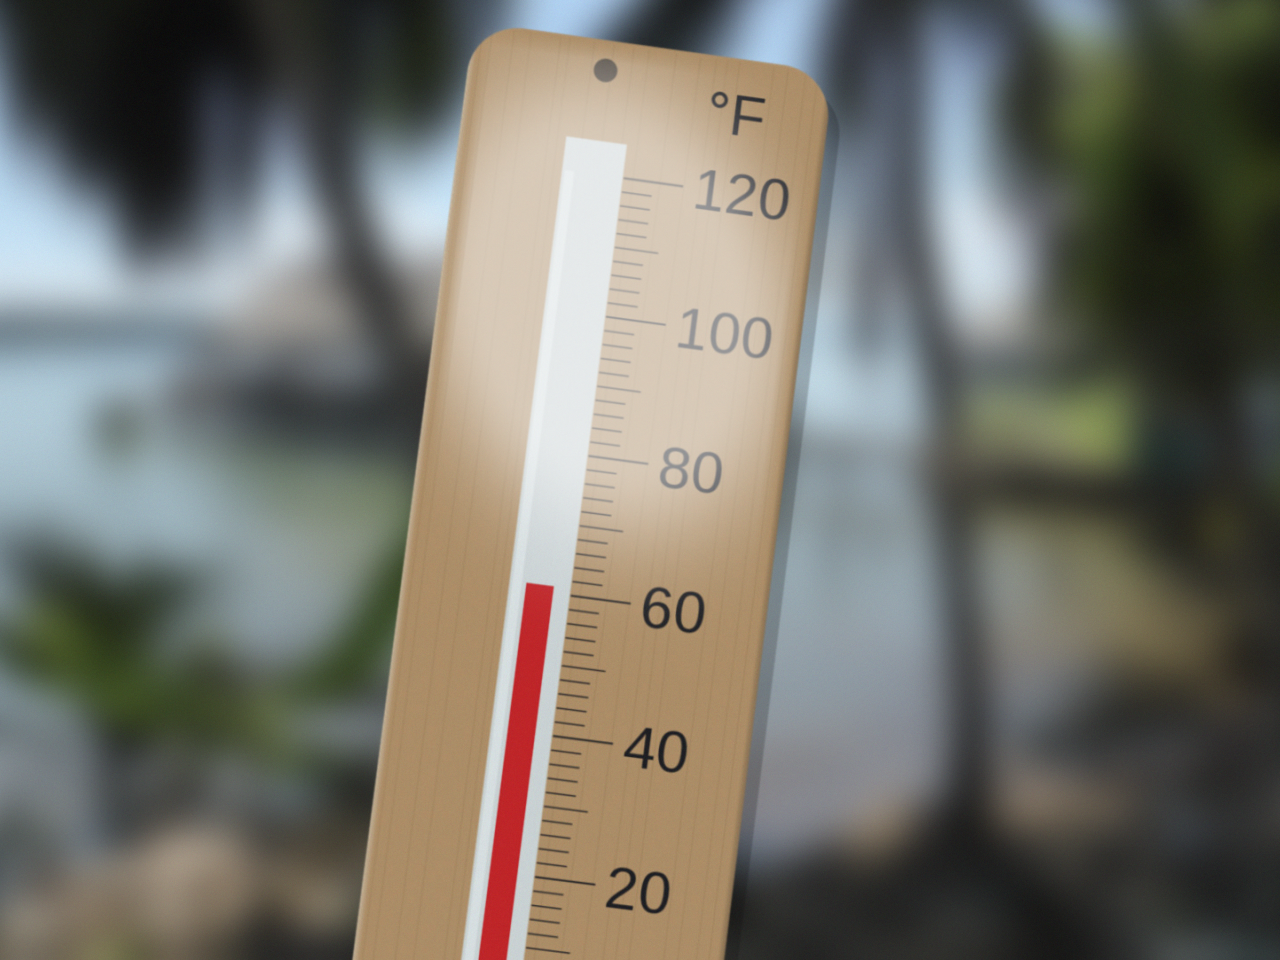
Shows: 61 °F
